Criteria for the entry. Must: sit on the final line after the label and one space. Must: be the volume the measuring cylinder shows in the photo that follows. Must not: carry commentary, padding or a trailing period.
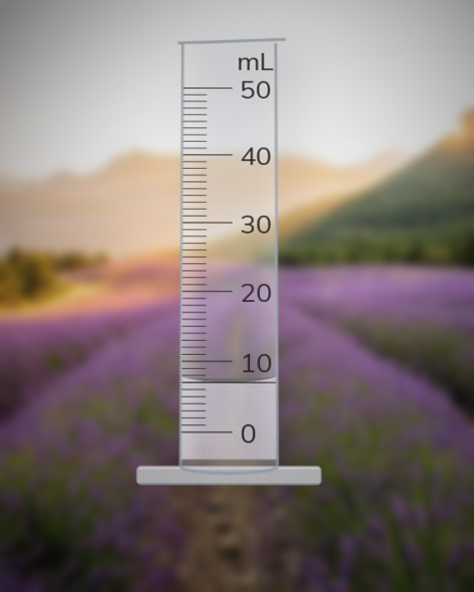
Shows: 7 mL
